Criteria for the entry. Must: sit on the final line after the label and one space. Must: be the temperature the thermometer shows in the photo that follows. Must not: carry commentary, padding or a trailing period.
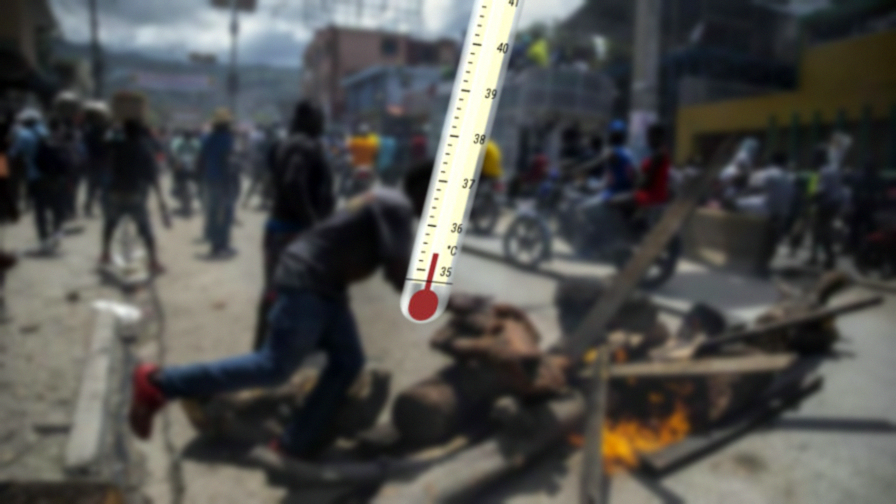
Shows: 35.4 °C
